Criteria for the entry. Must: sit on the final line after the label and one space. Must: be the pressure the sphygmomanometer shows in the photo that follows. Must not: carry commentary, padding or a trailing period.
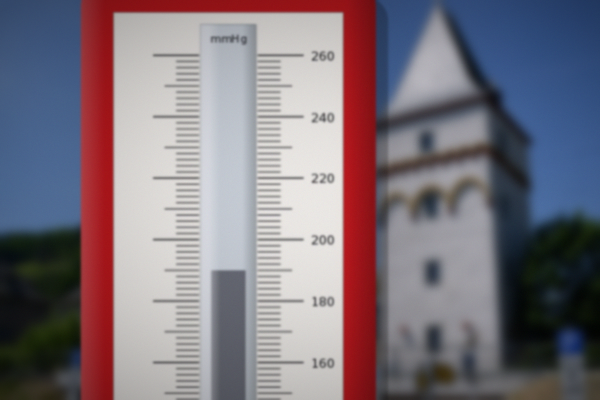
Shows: 190 mmHg
